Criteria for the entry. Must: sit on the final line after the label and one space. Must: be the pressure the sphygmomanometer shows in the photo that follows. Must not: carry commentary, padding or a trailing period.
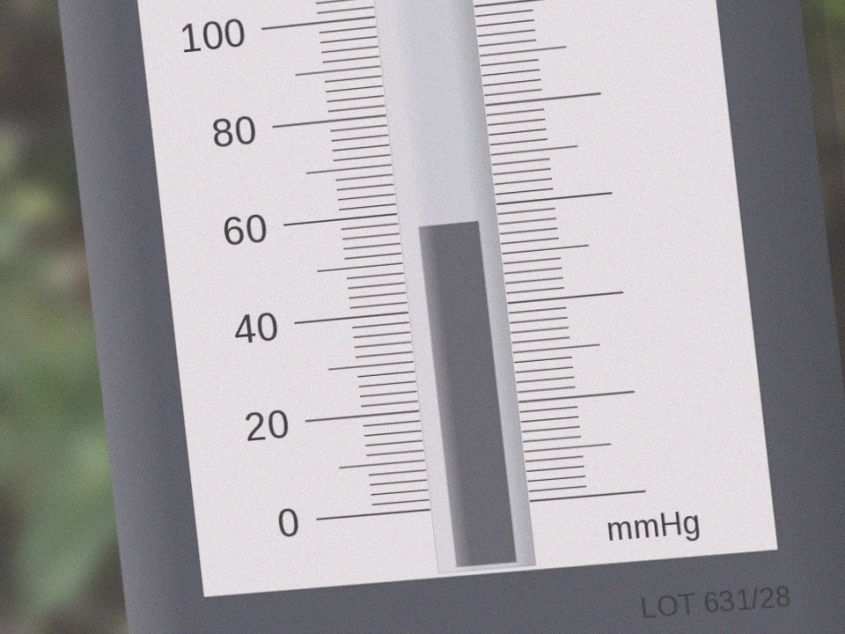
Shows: 57 mmHg
